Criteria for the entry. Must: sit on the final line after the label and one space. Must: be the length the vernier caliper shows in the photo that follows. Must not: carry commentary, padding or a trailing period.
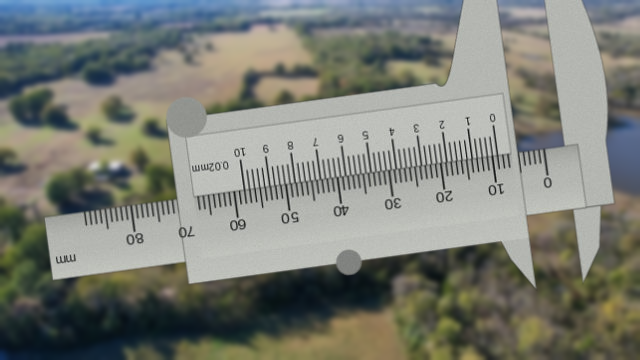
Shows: 9.0 mm
